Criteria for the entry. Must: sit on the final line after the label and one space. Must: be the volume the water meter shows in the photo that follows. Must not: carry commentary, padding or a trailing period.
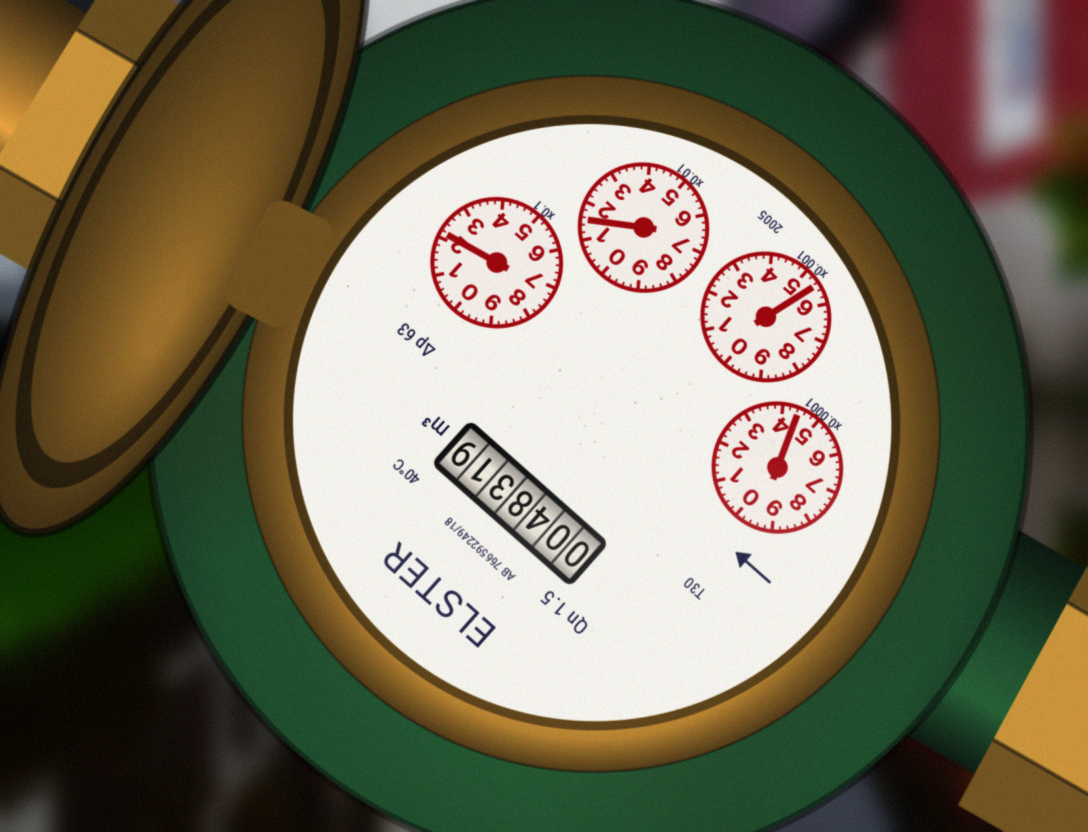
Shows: 48319.2154 m³
